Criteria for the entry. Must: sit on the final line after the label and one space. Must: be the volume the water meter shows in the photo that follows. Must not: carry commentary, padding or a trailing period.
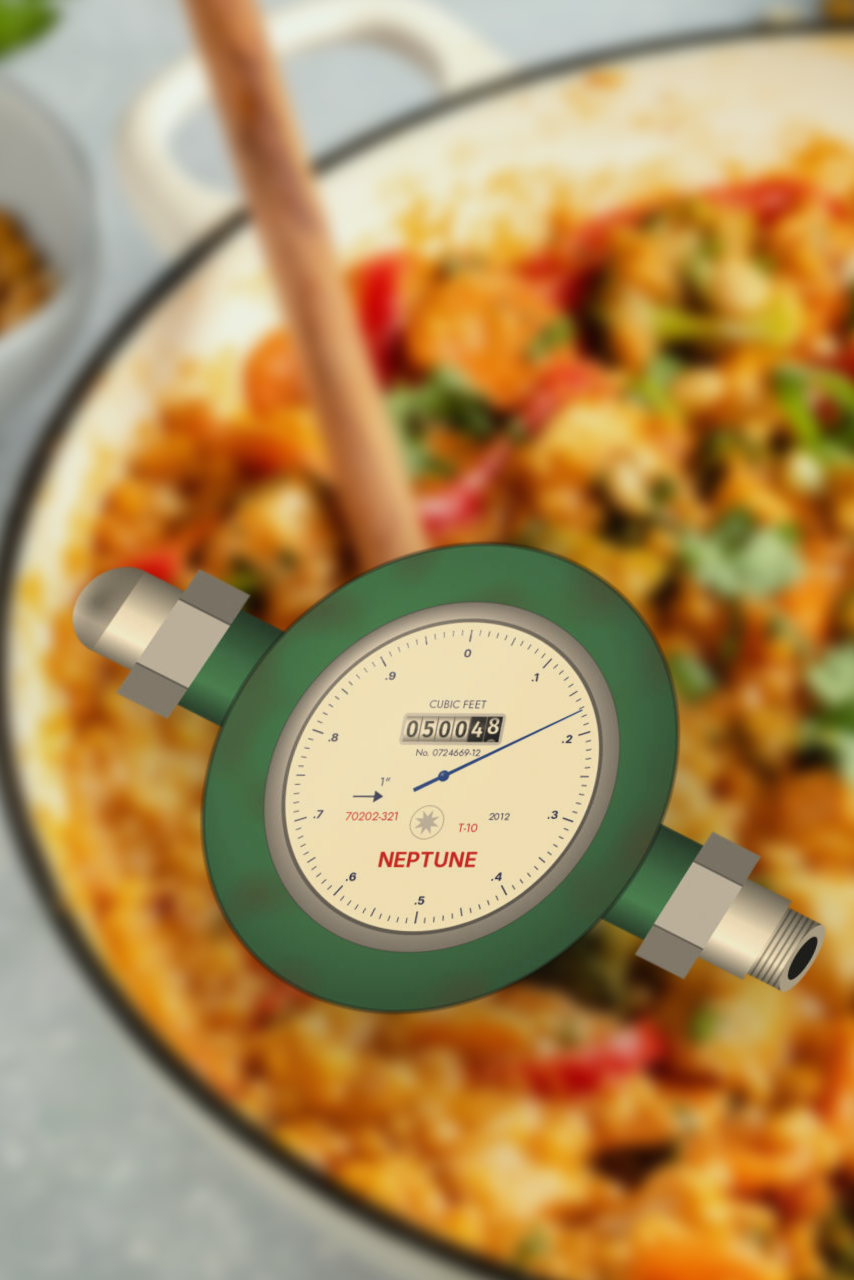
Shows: 50048.17 ft³
